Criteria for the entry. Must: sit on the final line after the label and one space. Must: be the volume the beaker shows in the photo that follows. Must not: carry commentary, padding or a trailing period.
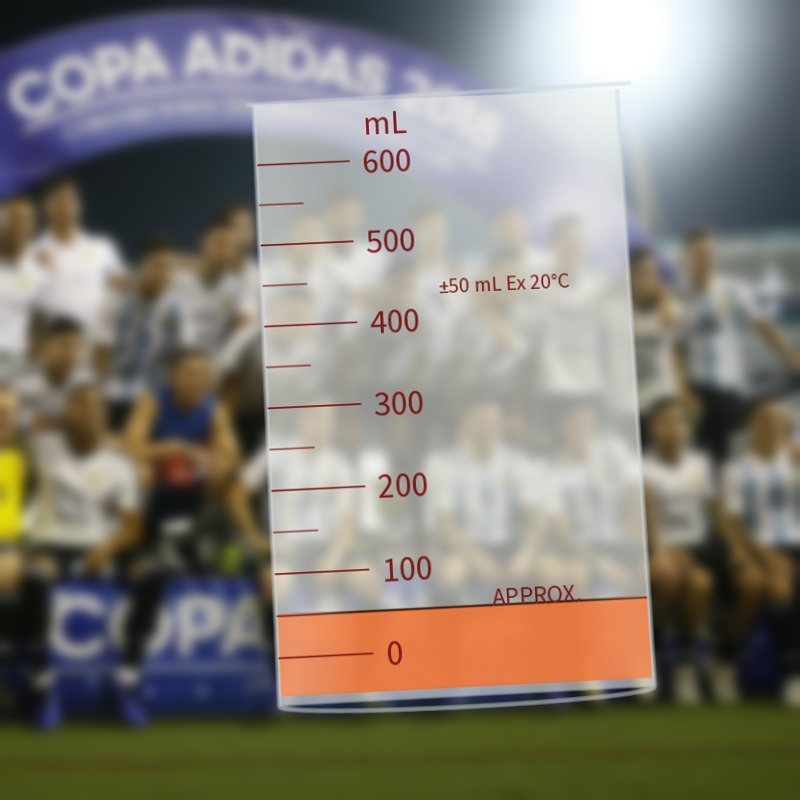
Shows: 50 mL
